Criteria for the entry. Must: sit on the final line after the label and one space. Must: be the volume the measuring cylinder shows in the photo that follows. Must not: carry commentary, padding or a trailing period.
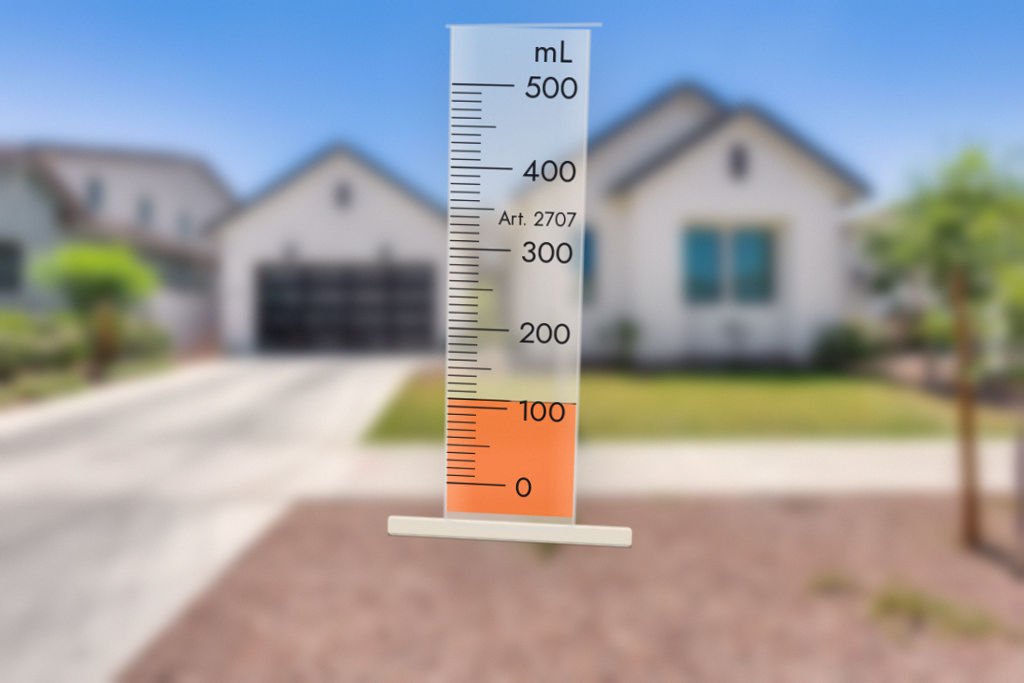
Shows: 110 mL
